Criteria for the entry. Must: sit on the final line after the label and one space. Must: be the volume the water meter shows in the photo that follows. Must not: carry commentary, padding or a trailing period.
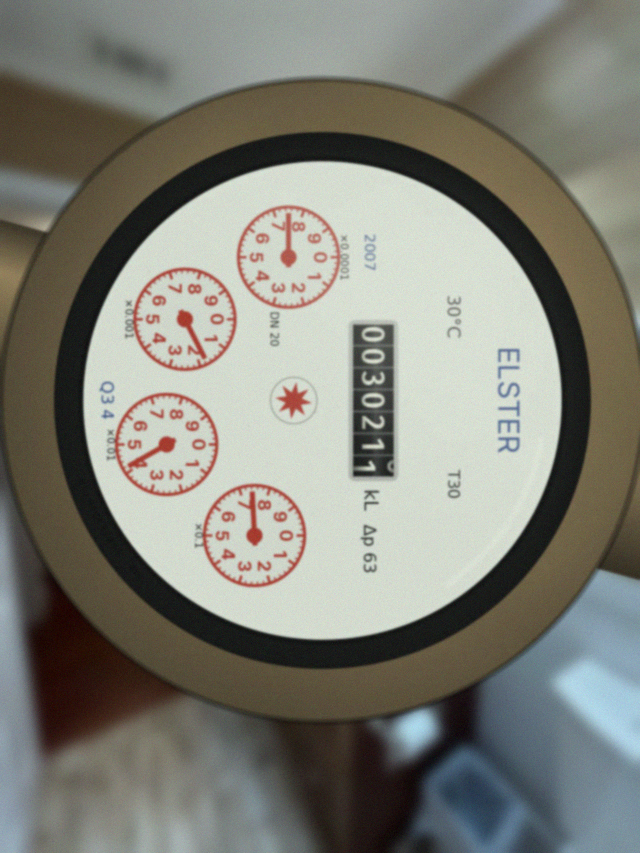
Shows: 30210.7417 kL
